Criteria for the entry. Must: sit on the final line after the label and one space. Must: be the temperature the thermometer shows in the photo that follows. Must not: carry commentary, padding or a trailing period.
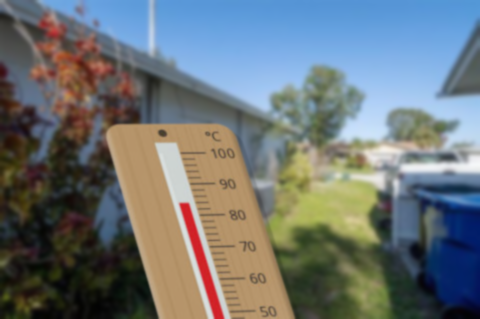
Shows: 84 °C
